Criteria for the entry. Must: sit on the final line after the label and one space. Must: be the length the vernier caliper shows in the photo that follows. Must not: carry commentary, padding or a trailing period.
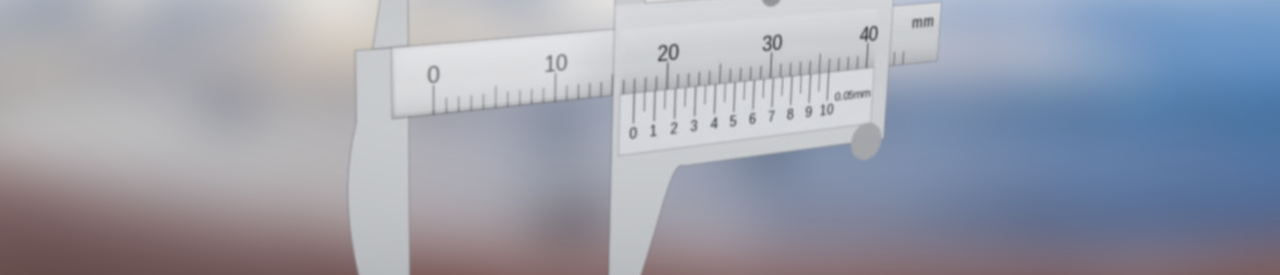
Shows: 17.0 mm
